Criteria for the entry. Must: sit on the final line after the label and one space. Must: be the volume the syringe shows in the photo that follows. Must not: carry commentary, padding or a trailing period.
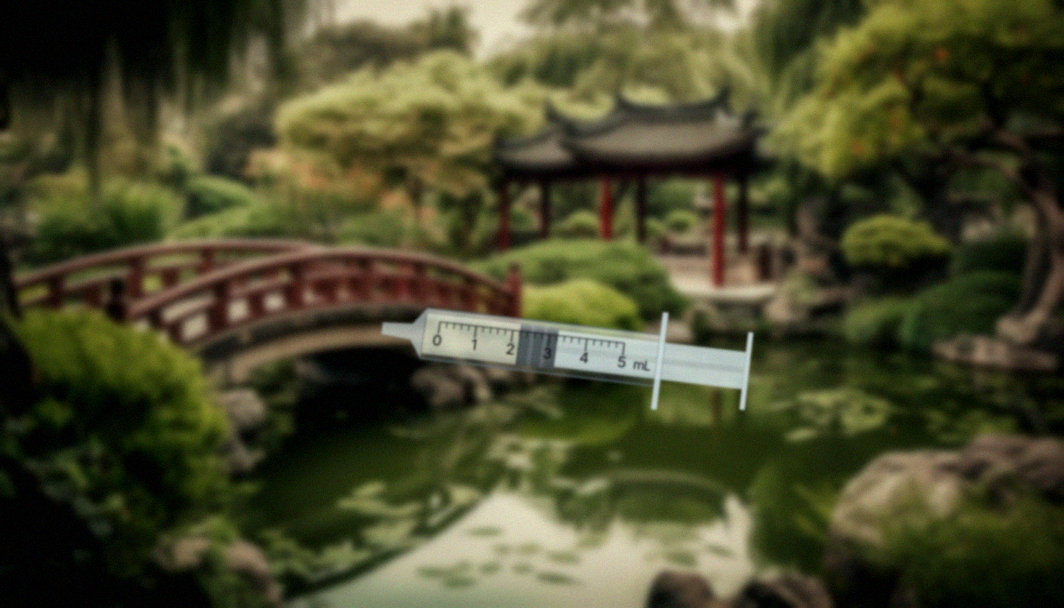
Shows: 2.2 mL
